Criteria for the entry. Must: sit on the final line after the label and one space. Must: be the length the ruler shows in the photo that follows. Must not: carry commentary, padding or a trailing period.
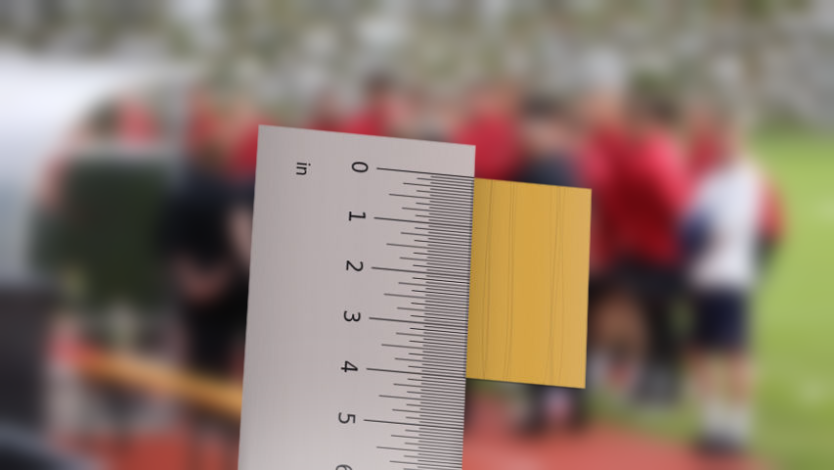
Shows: 4 in
